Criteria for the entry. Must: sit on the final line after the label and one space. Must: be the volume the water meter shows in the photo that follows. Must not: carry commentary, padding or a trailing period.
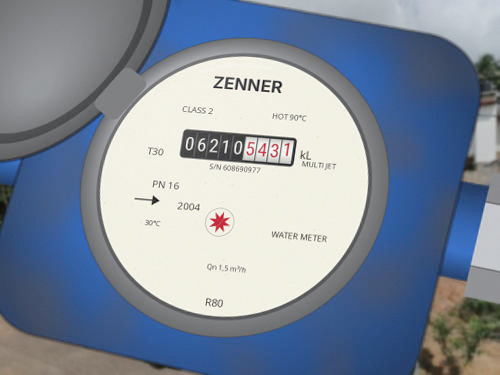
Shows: 6210.5431 kL
